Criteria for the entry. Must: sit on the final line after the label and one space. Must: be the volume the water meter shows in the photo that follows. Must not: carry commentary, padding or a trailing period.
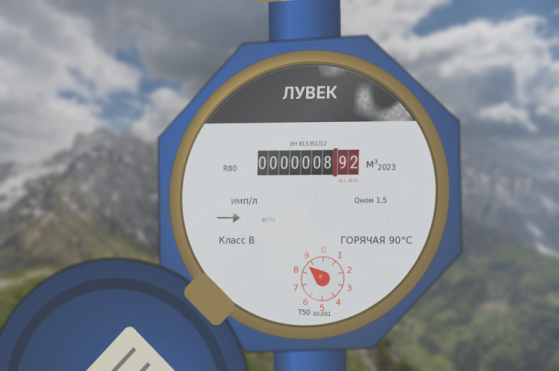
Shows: 8.928 m³
